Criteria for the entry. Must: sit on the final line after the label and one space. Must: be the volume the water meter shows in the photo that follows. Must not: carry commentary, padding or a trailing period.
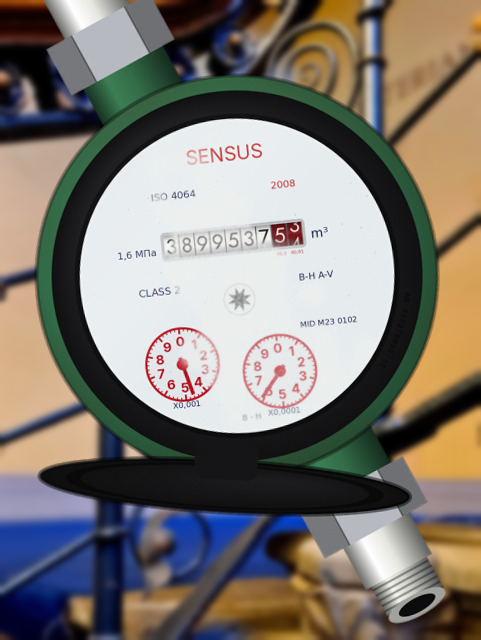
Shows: 3899537.5346 m³
